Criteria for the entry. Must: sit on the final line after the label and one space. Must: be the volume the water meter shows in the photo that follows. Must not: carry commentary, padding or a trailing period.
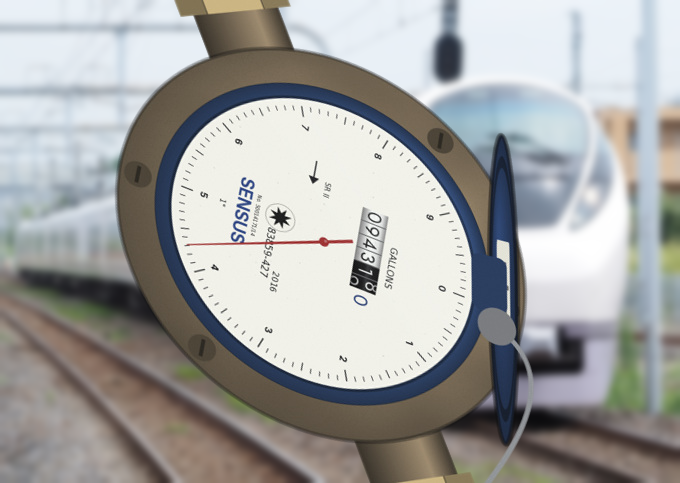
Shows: 943184.3 gal
